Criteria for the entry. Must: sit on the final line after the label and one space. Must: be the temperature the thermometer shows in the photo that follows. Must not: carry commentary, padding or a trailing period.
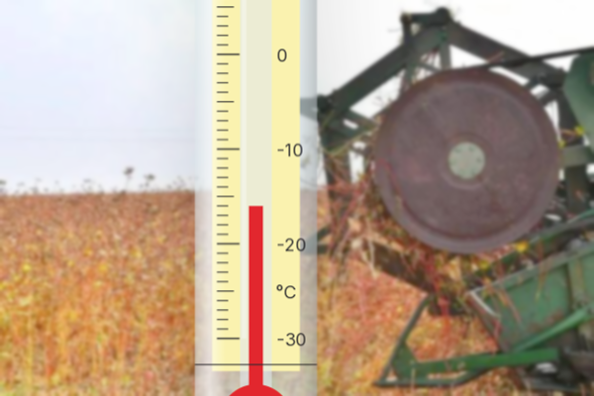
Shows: -16 °C
